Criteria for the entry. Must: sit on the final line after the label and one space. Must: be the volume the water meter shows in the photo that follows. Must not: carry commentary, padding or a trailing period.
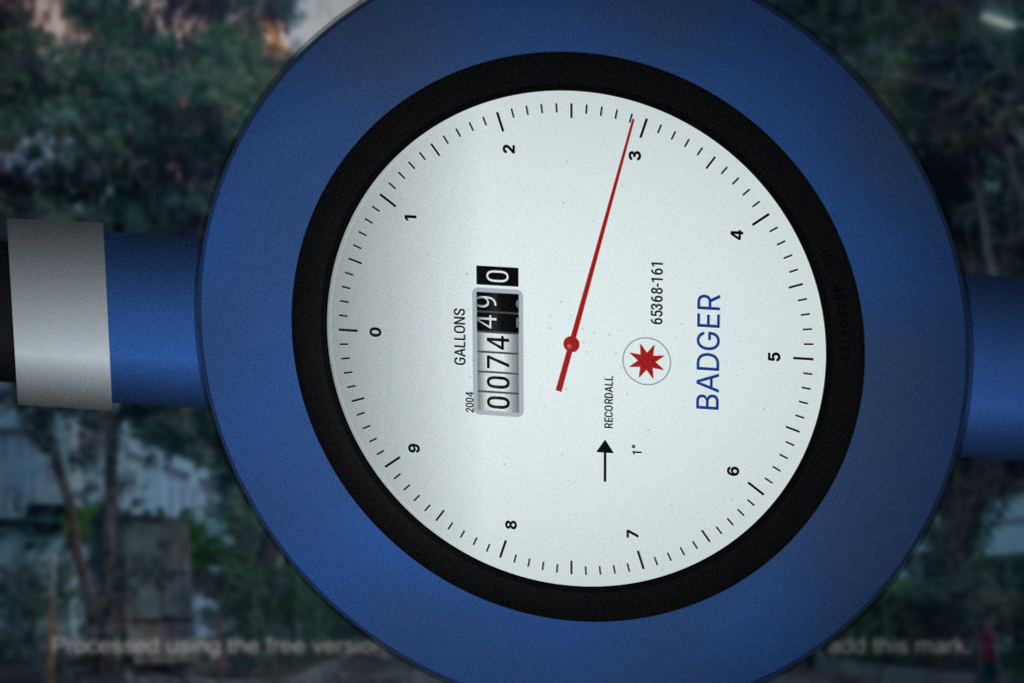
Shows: 74492.9 gal
